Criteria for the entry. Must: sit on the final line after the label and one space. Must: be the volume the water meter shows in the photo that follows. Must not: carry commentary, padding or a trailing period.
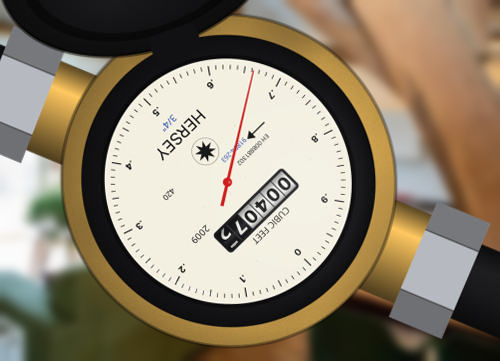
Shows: 4071.66 ft³
